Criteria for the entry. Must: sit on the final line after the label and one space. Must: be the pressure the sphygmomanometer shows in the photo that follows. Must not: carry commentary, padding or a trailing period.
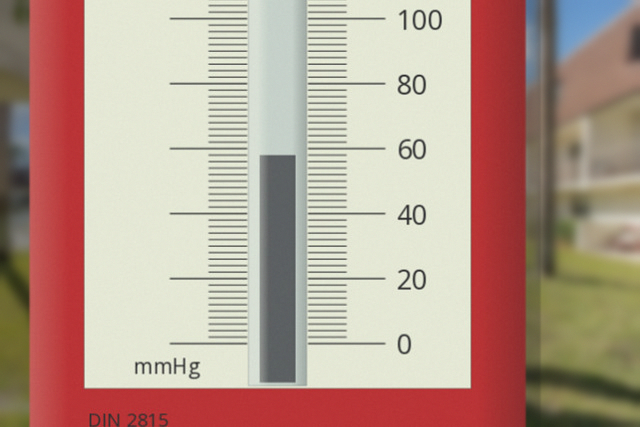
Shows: 58 mmHg
